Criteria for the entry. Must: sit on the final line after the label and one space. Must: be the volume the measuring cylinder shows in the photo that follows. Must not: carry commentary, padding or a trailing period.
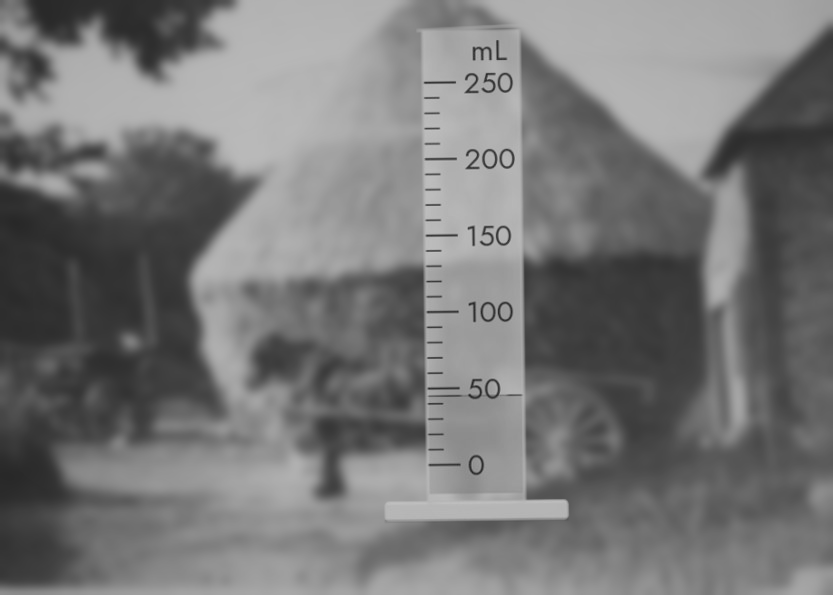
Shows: 45 mL
